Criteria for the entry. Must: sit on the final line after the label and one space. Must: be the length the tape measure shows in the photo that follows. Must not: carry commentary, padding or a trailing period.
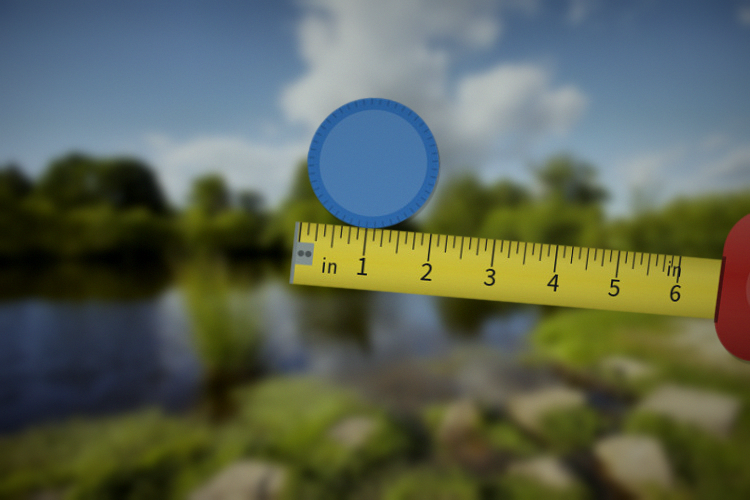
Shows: 2 in
